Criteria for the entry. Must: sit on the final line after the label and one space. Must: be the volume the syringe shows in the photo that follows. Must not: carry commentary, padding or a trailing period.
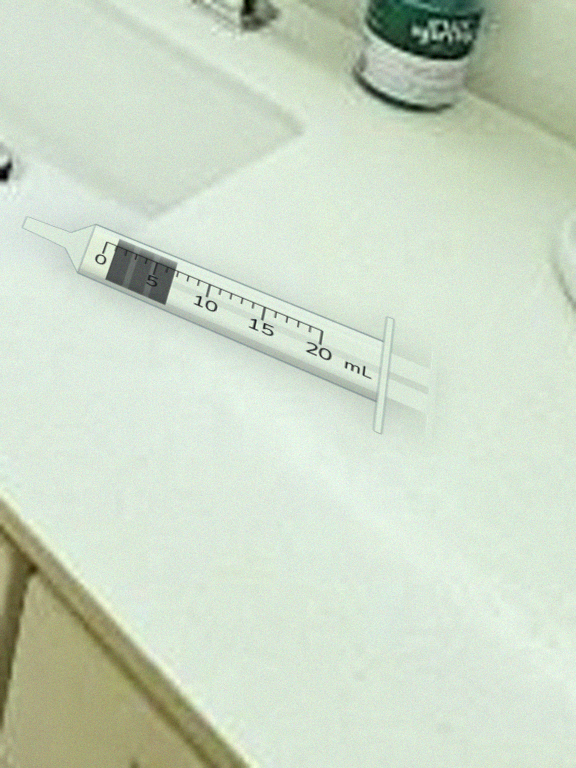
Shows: 1 mL
